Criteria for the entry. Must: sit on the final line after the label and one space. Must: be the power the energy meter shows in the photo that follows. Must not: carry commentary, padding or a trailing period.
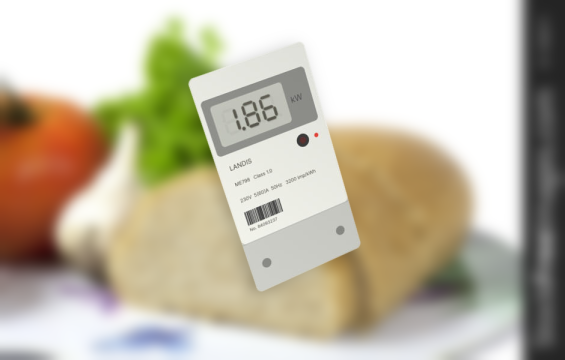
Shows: 1.86 kW
